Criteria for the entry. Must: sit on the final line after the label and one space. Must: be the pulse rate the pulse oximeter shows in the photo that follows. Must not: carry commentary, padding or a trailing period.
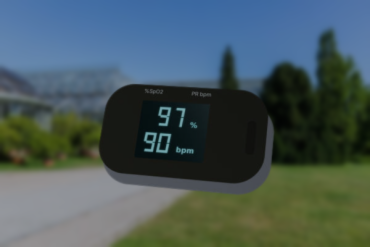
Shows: 90 bpm
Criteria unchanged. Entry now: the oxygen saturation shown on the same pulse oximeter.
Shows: 97 %
